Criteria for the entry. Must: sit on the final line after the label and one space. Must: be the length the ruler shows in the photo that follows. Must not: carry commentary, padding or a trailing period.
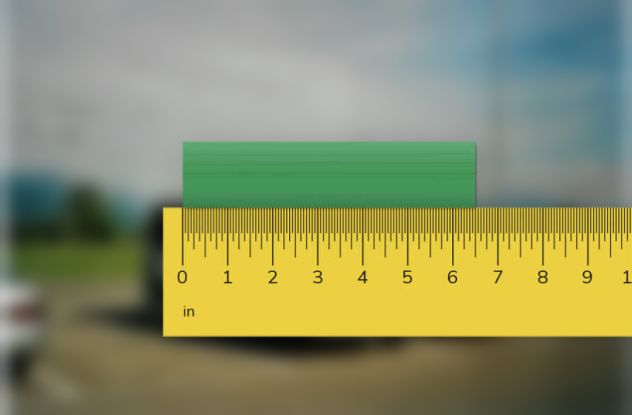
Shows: 6.5 in
